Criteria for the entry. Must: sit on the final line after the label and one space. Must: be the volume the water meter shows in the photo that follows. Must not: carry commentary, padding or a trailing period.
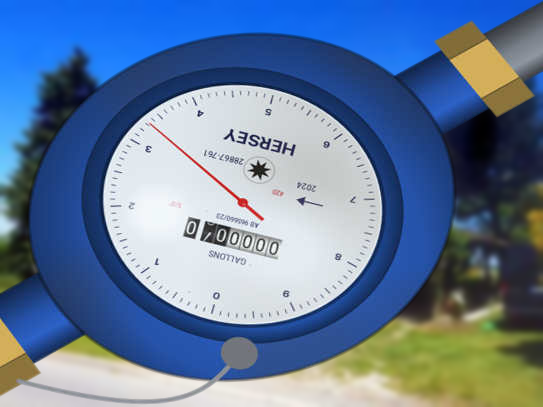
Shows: 73.3 gal
